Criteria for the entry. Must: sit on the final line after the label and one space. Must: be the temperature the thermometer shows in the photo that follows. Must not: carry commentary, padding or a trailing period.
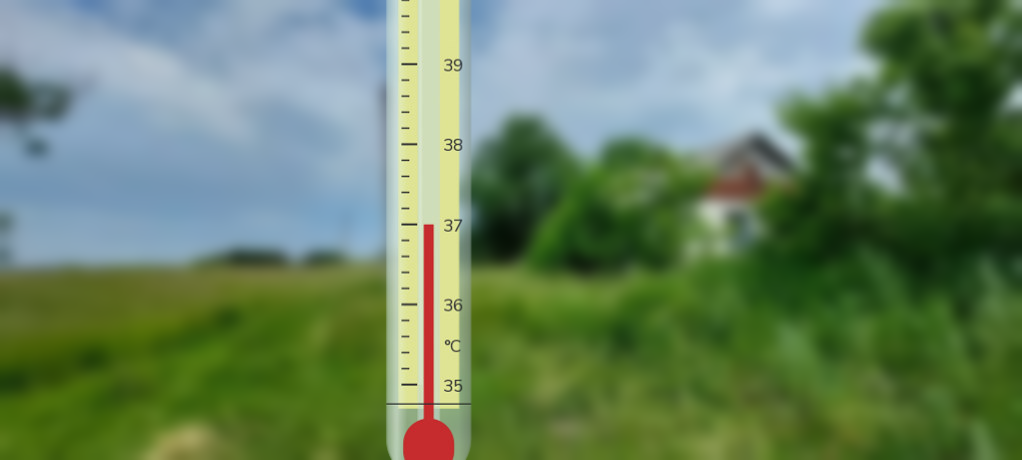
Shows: 37 °C
